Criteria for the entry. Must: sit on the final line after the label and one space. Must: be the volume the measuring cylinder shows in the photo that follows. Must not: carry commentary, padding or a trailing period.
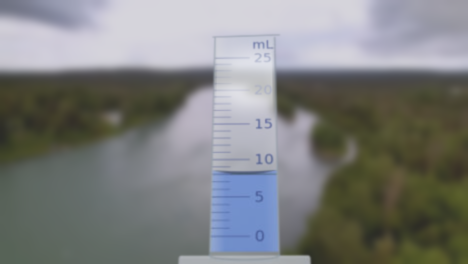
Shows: 8 mL
